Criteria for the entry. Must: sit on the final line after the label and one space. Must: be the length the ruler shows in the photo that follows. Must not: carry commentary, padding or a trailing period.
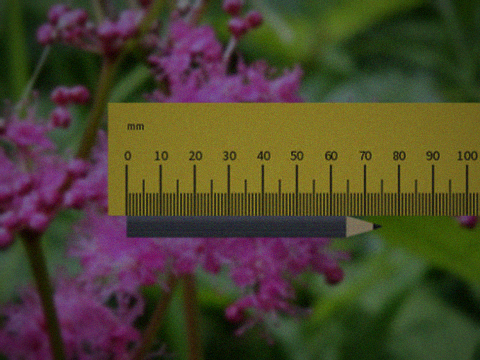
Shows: 75 mm
